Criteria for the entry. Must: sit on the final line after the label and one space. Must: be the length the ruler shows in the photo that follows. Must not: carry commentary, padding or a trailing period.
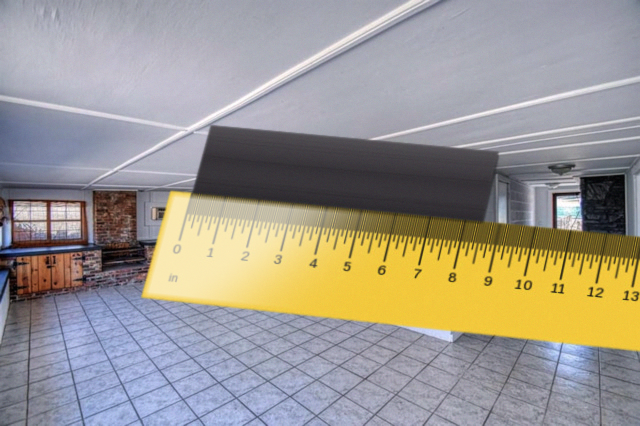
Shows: 8.5 in
